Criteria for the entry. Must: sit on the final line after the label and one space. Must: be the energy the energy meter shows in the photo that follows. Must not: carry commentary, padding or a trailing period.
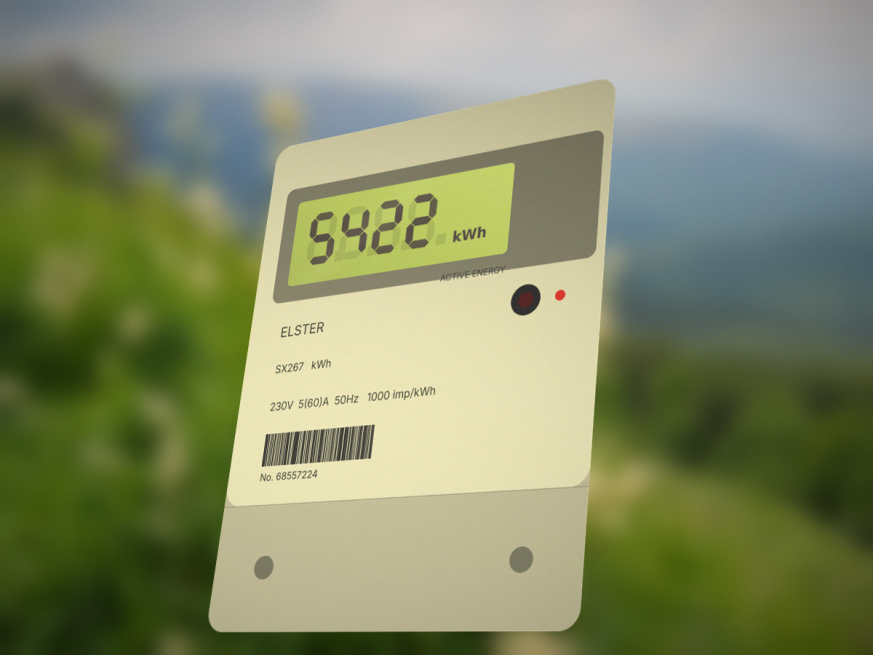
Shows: 5422 kWh
